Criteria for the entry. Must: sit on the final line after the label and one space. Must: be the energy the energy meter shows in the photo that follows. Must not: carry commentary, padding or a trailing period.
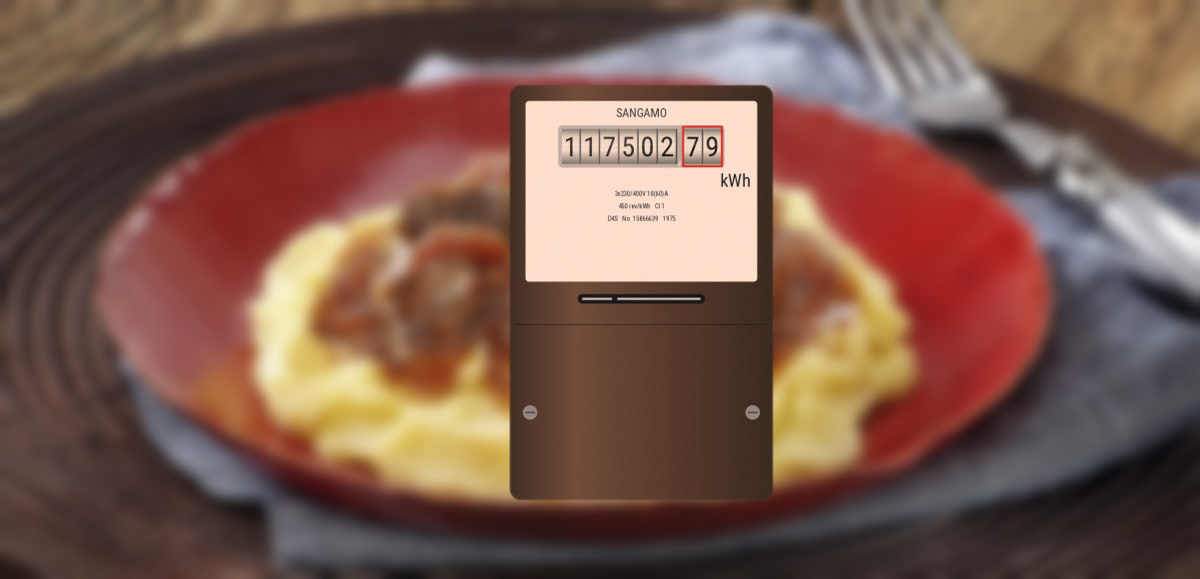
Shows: 117502.79 kWh
